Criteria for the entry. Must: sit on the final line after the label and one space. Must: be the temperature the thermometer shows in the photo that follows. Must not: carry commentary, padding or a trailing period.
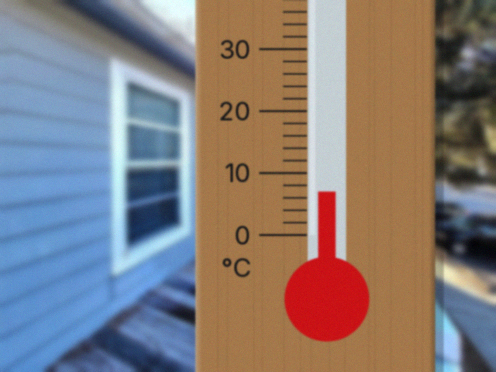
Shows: 7 °C
